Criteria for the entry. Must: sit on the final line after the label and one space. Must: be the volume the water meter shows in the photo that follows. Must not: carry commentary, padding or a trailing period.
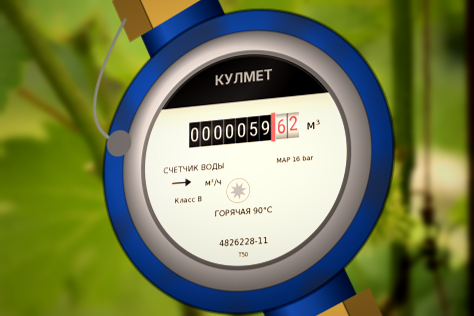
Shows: 59.62 m³
